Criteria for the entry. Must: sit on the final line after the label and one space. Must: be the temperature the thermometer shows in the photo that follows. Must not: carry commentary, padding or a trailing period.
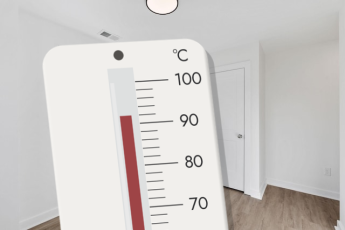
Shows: 92 °C
